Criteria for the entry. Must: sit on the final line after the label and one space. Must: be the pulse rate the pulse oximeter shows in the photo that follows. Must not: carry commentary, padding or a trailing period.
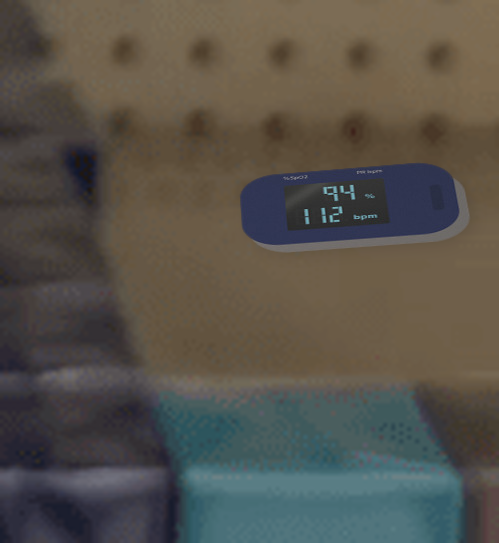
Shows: 112 bpm
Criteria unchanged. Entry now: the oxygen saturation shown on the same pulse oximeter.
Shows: 94 %
